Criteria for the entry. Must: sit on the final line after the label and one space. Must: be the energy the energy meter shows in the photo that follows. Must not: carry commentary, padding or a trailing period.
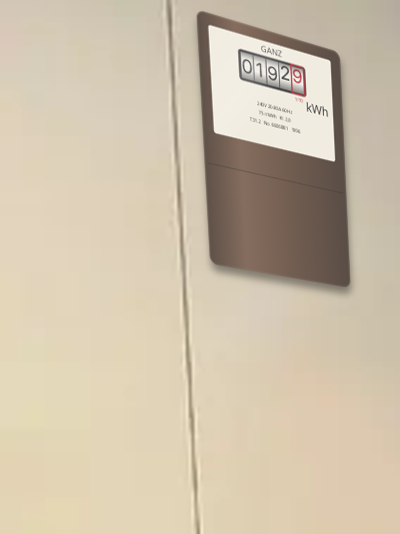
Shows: 192.9 kWh
